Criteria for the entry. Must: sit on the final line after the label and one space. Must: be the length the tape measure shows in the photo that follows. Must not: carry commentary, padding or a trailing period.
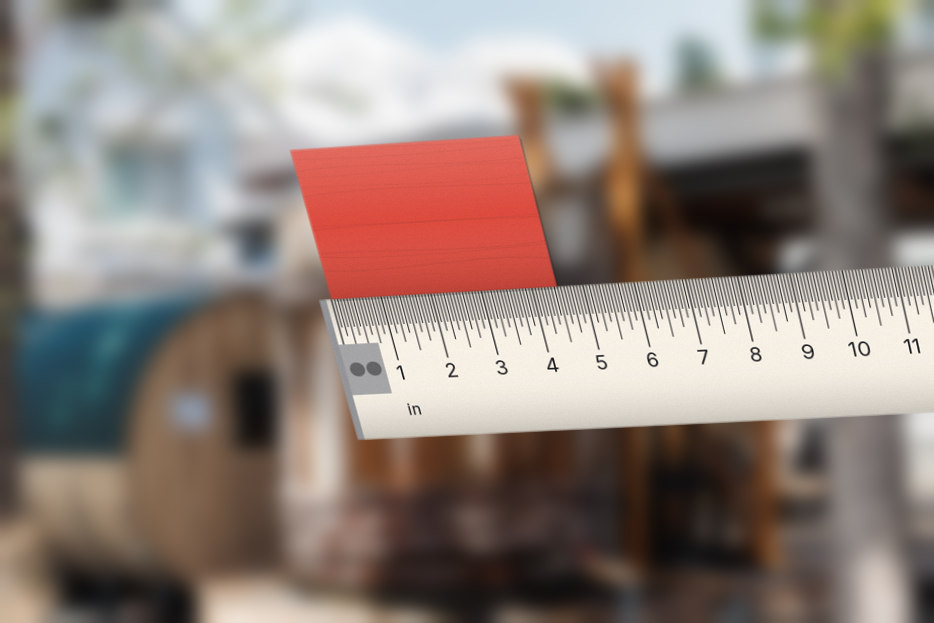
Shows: 4.5 in
